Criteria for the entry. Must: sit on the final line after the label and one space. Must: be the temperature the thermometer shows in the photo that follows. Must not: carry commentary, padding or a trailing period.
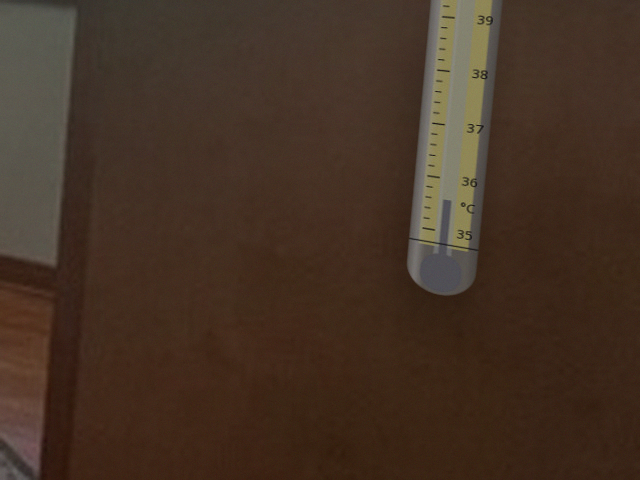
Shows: 35.6 °C
